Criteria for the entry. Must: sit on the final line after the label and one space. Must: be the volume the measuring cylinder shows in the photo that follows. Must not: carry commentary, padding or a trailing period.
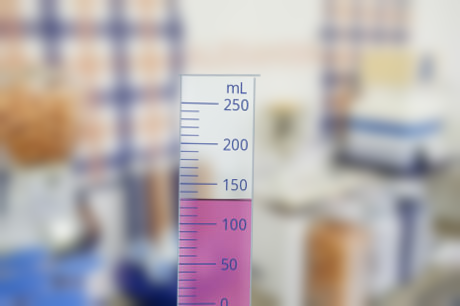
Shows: 130 mL
